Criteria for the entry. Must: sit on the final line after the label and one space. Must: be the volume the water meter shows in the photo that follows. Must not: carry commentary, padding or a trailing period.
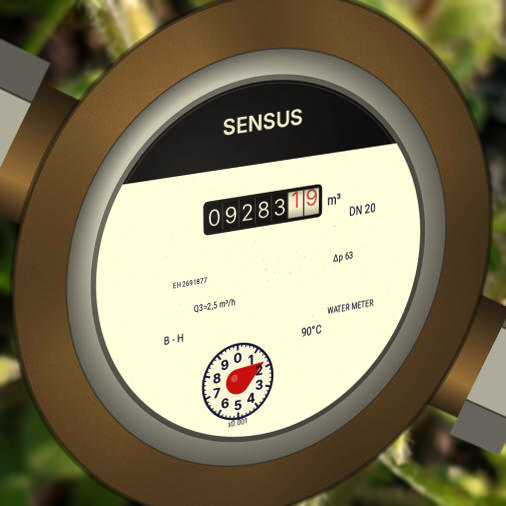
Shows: 9283.191 m³
